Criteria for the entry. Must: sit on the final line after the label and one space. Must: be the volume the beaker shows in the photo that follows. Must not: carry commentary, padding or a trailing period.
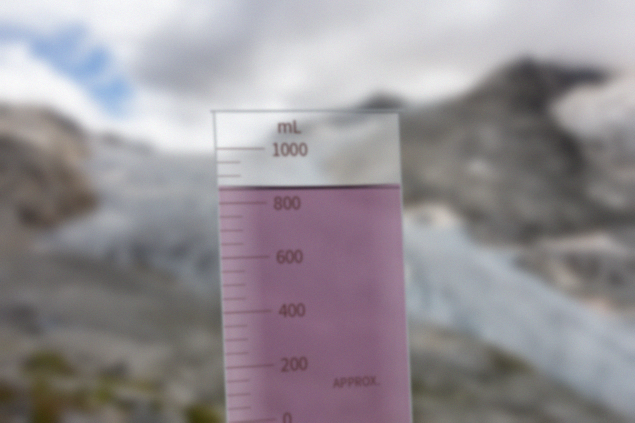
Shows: 850 mL
